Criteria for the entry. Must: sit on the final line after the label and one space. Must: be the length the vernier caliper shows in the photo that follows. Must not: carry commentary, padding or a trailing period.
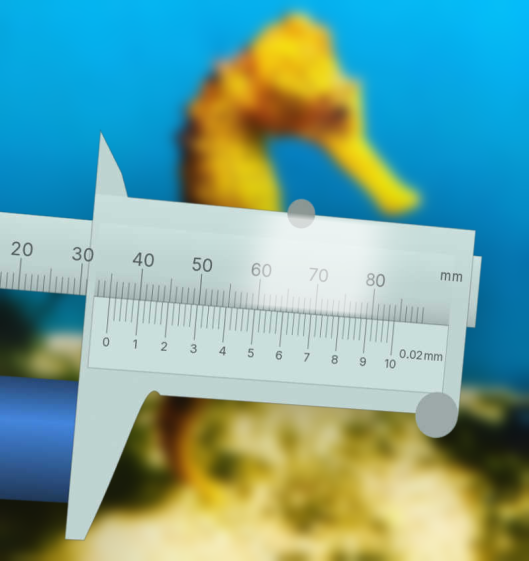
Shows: 35.0 mm
